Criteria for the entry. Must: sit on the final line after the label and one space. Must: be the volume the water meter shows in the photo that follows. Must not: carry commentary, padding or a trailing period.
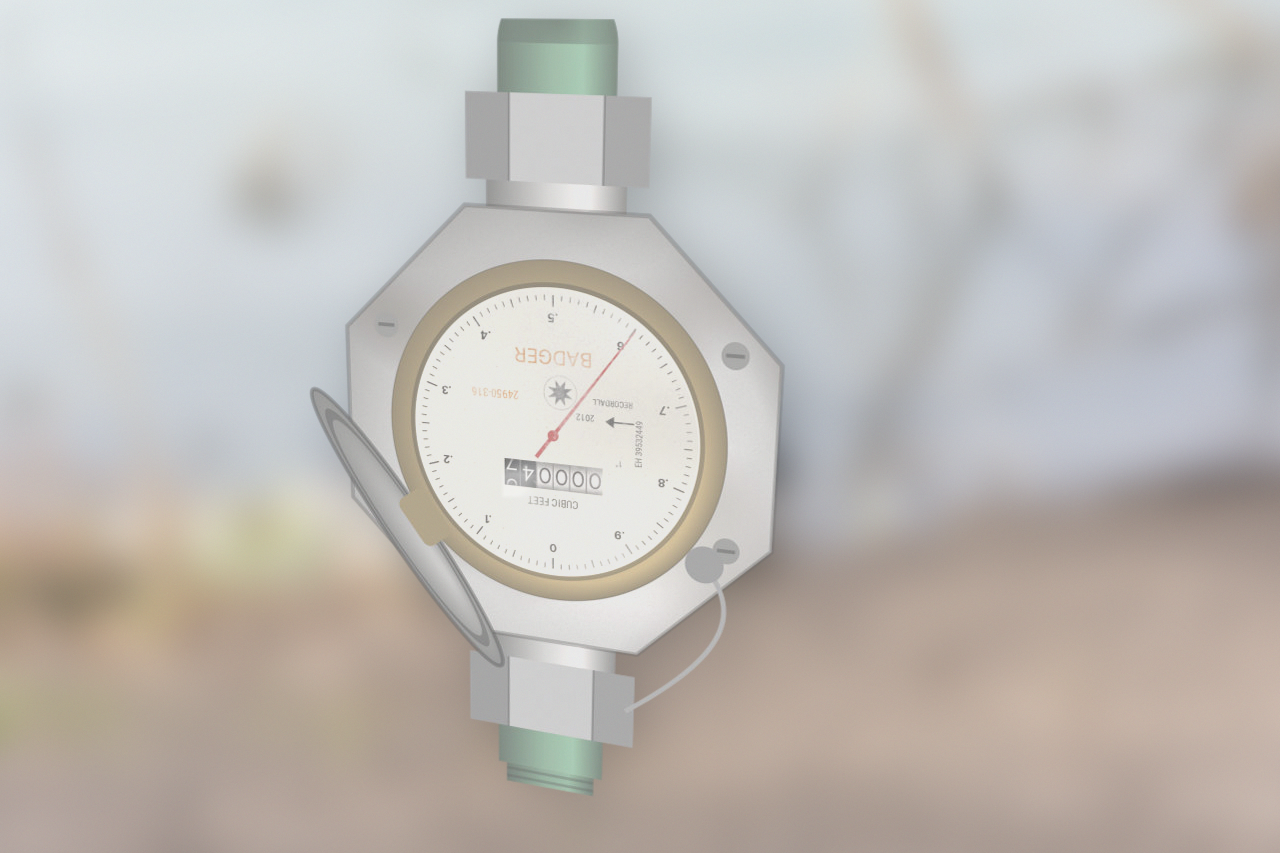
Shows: 46.60 ft³
